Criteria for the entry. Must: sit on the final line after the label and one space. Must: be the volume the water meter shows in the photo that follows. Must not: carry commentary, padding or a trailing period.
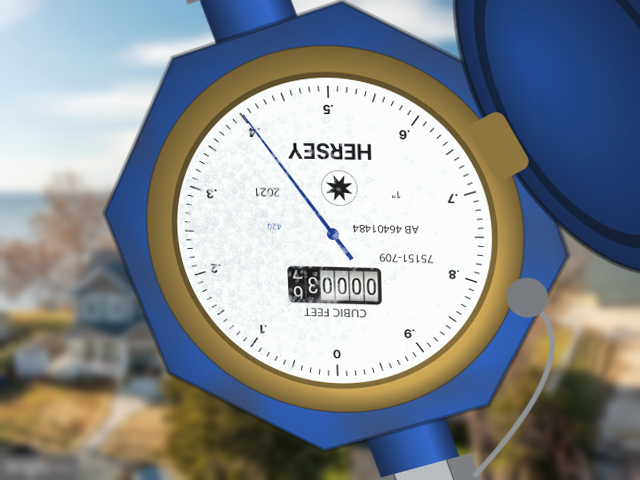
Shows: 36.40 ft³
